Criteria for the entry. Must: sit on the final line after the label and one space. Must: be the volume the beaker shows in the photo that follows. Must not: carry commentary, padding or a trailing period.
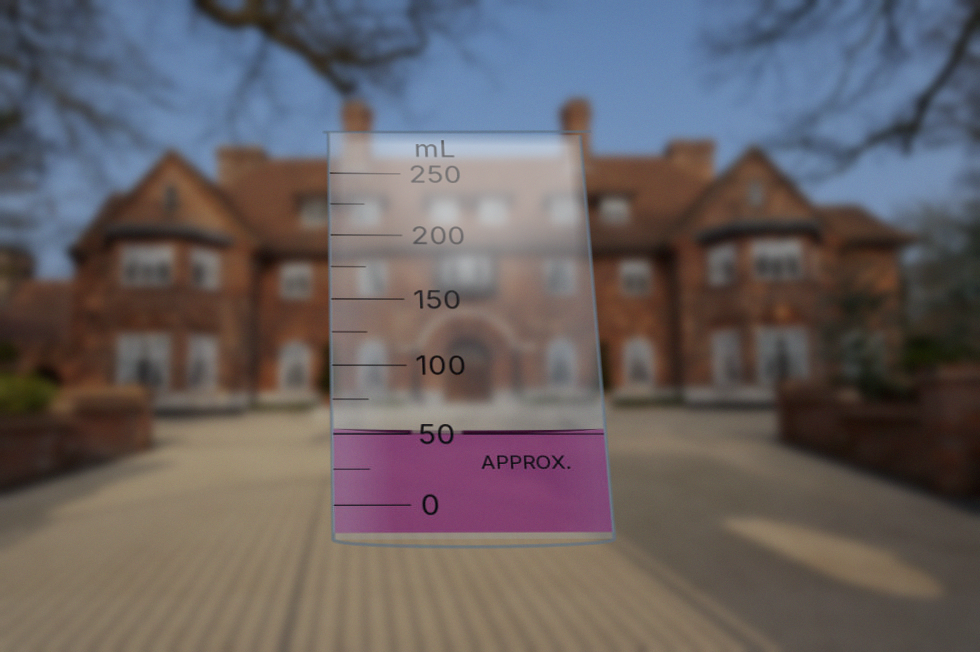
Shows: 50 mL
